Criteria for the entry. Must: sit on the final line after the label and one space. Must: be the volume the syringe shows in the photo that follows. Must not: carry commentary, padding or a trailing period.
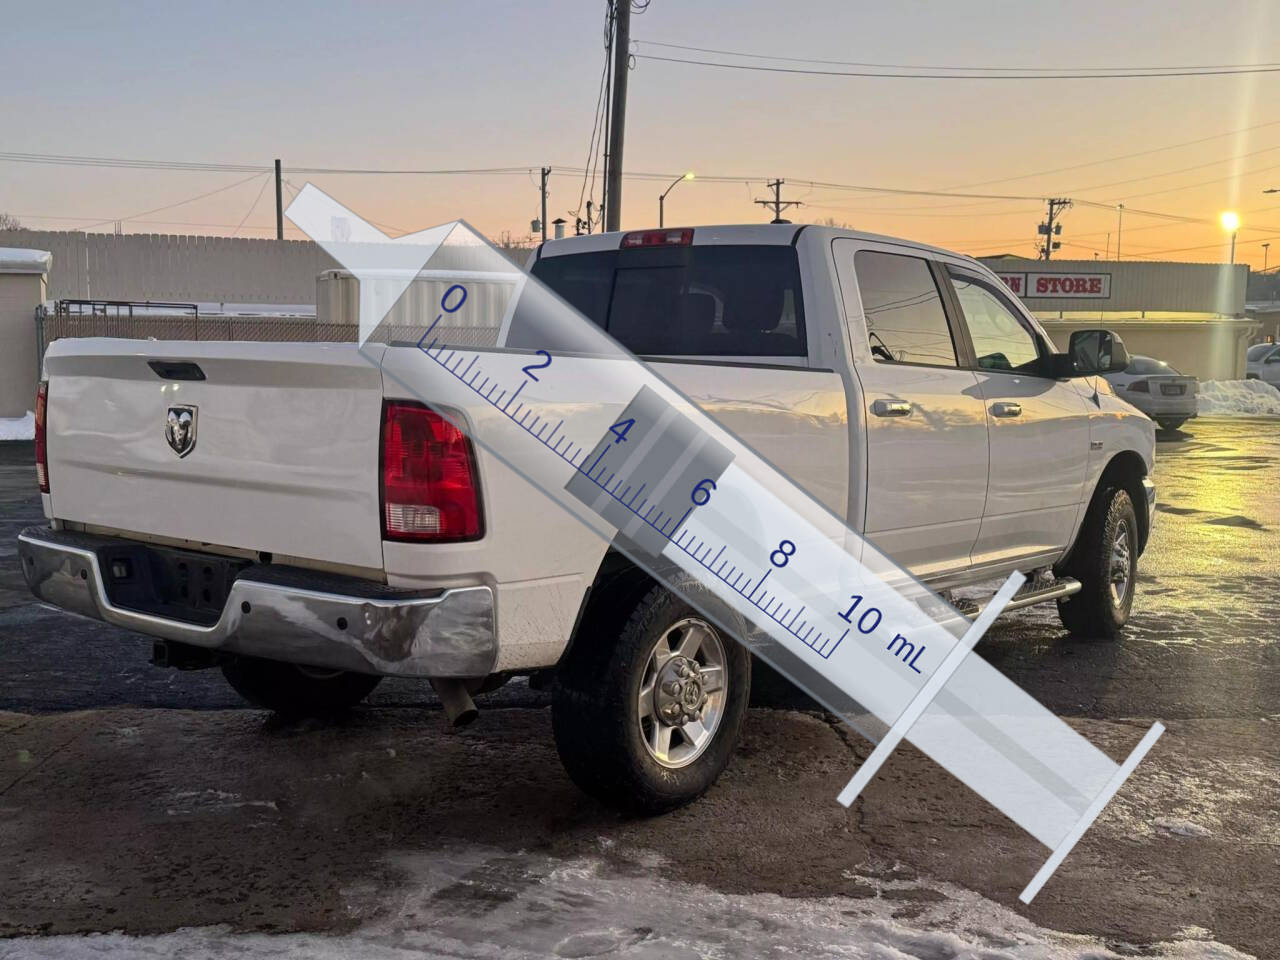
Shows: 3.8 mL
